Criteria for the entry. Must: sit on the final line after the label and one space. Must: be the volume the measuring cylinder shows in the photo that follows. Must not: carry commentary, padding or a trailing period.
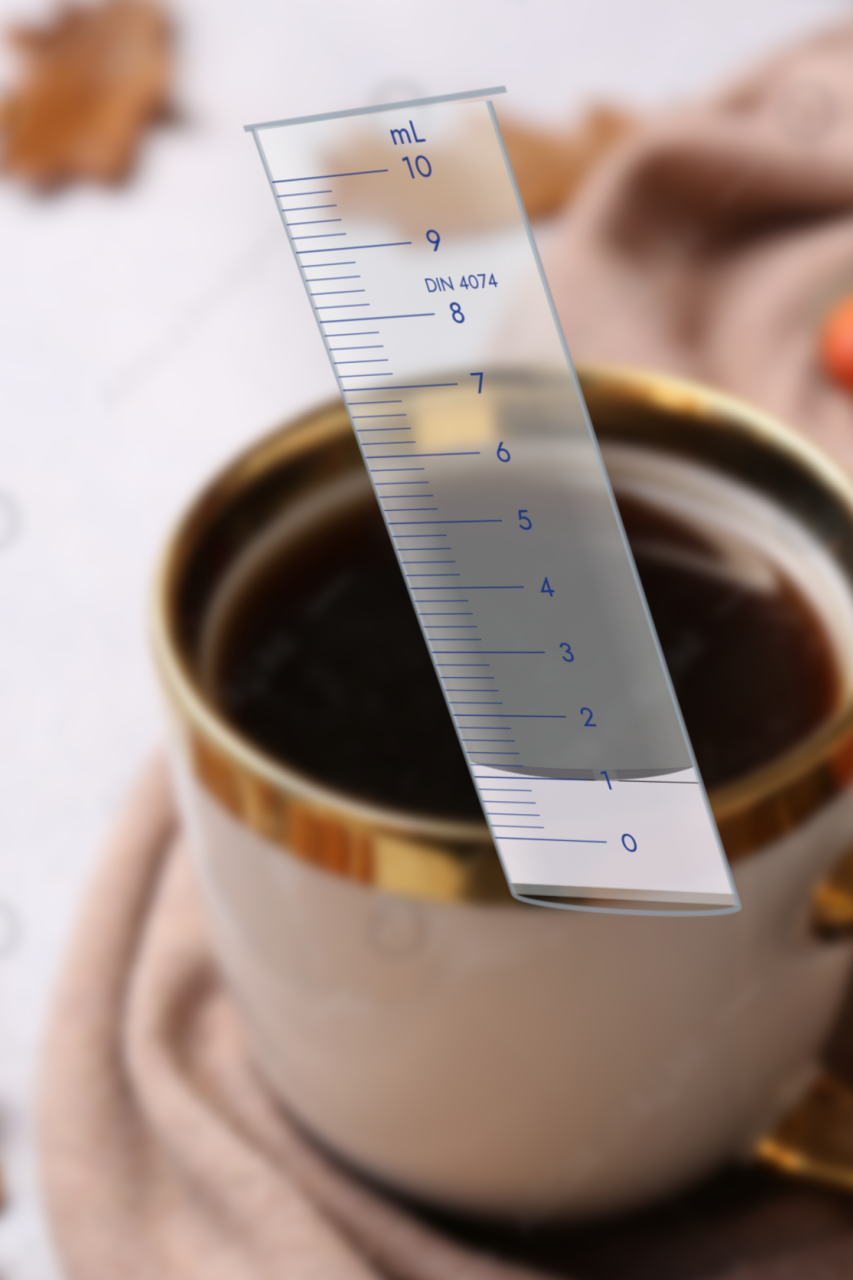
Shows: 1 mL
